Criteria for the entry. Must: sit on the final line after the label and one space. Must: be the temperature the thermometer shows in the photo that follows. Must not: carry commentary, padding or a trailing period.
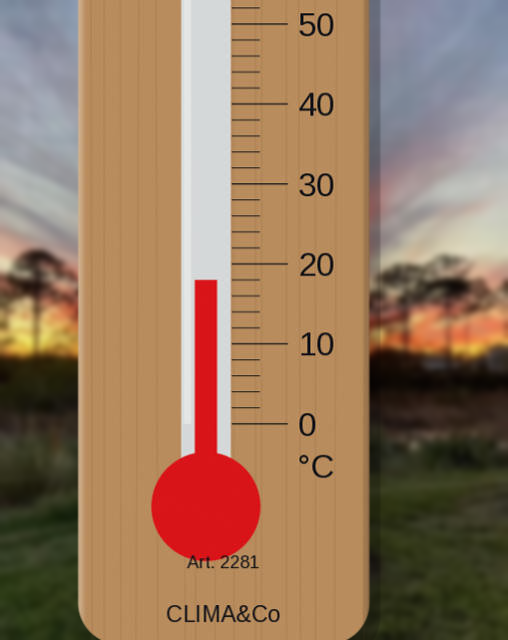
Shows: 18 °C
